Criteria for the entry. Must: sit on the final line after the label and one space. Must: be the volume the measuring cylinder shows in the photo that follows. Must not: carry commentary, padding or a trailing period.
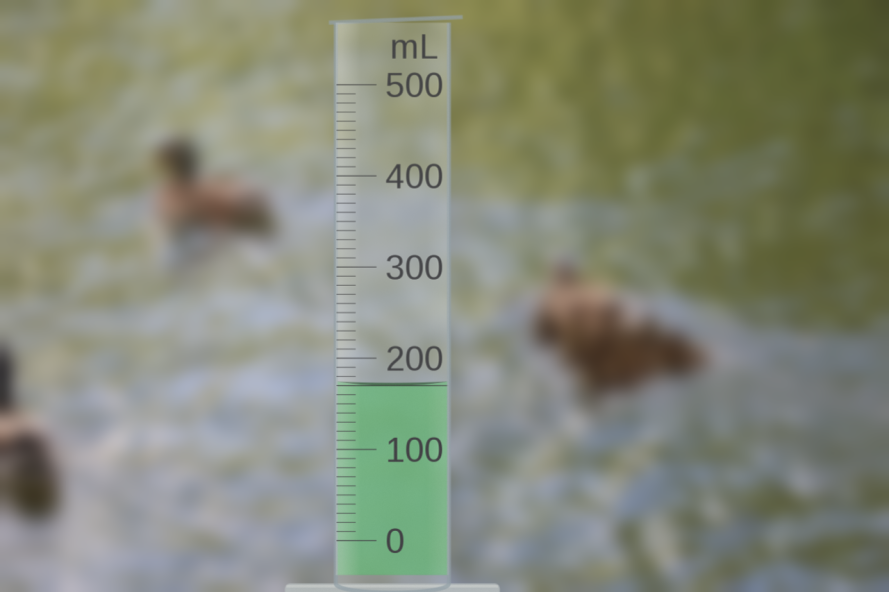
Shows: 170 mL
